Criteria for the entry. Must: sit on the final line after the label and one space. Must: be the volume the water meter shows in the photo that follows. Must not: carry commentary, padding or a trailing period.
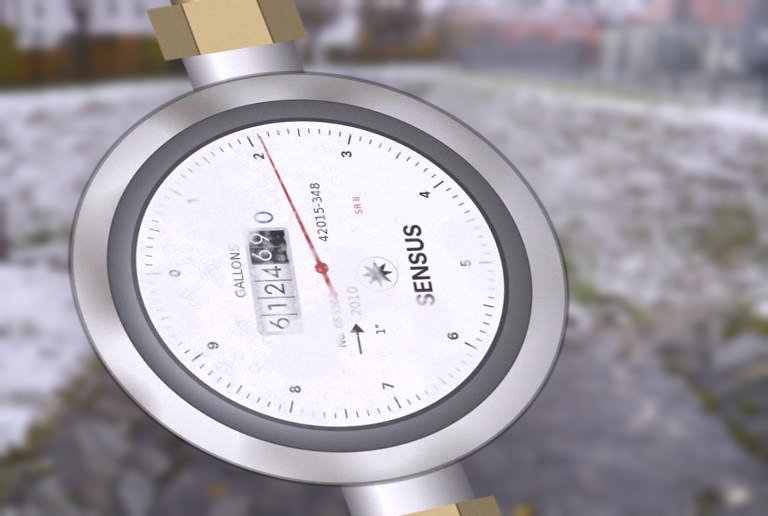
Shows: 6124692.1 gal
